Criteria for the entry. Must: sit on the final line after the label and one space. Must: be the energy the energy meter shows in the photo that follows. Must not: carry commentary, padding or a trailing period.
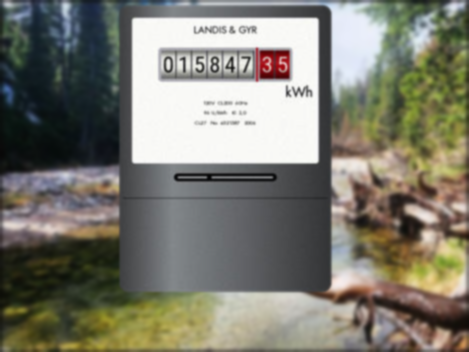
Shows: 15847.35 kWh
